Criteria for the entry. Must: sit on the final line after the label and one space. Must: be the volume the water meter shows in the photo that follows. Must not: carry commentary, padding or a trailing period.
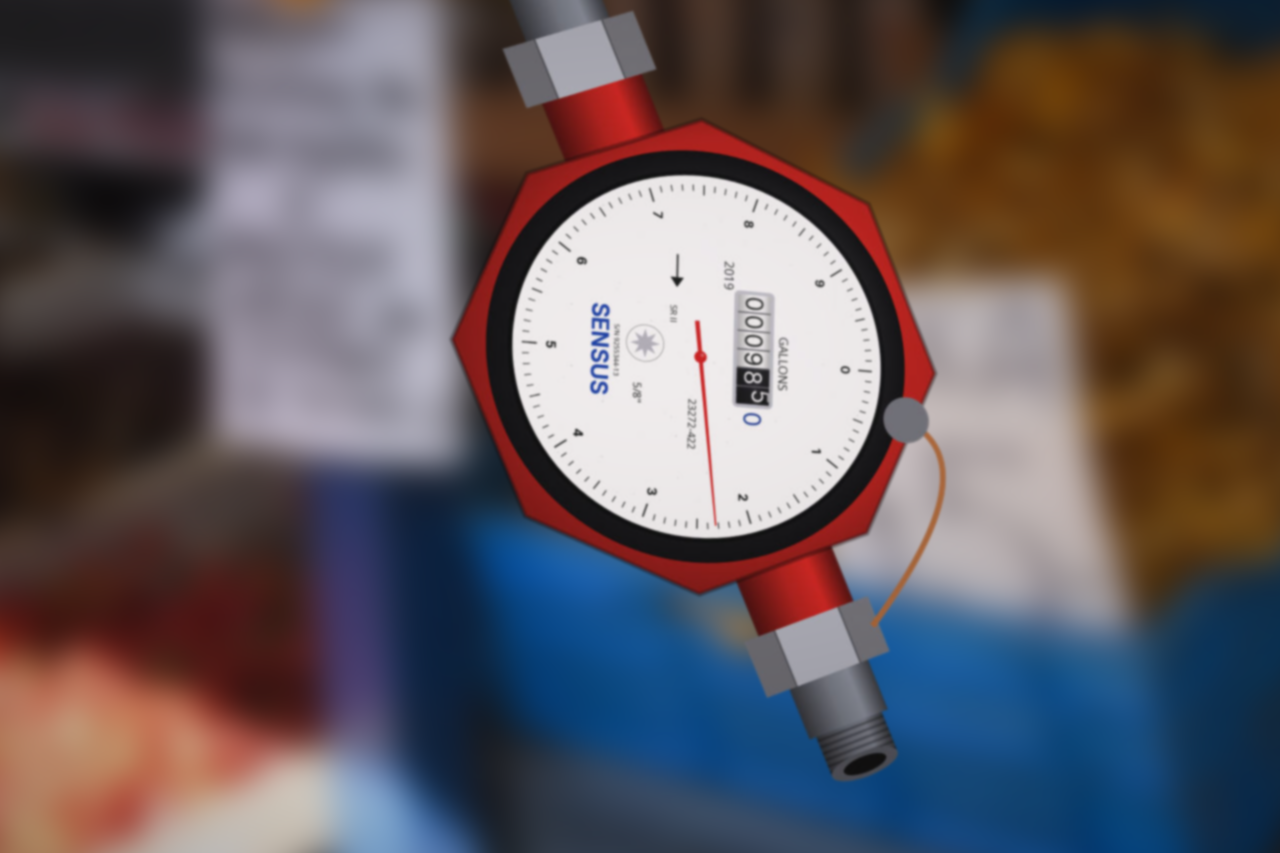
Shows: 9852.3 gal
